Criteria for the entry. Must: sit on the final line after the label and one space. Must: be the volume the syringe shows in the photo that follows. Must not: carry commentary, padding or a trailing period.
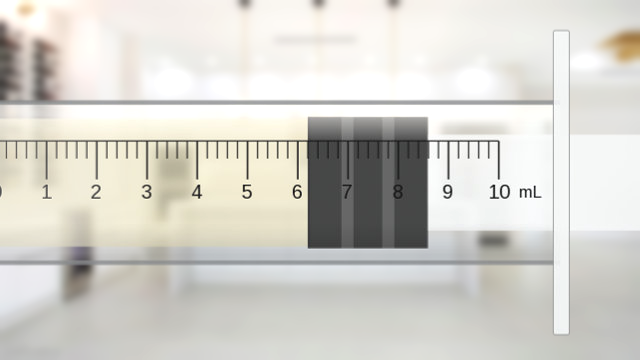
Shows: 6.2 mL
